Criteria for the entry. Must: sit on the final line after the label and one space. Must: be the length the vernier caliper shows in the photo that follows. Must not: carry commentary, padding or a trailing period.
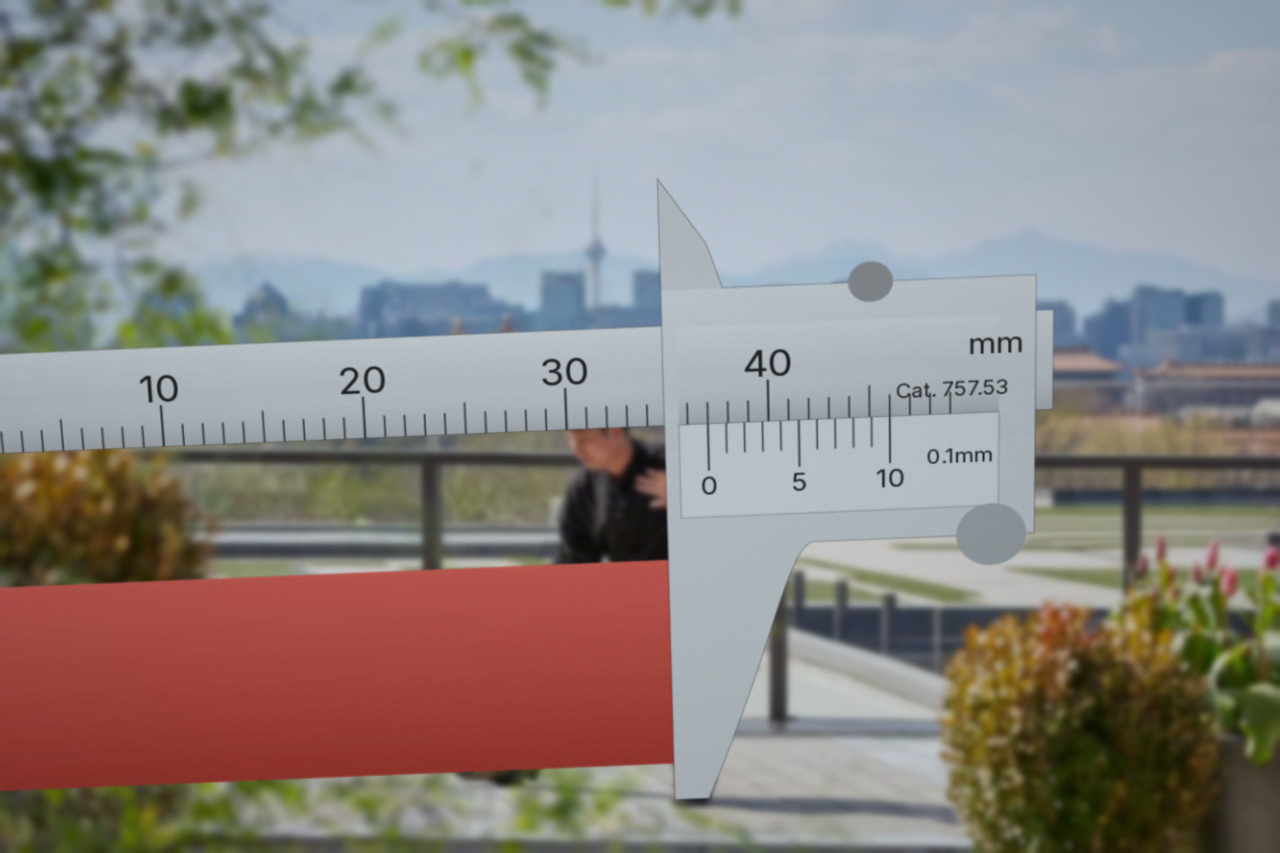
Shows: 37.0 mm
